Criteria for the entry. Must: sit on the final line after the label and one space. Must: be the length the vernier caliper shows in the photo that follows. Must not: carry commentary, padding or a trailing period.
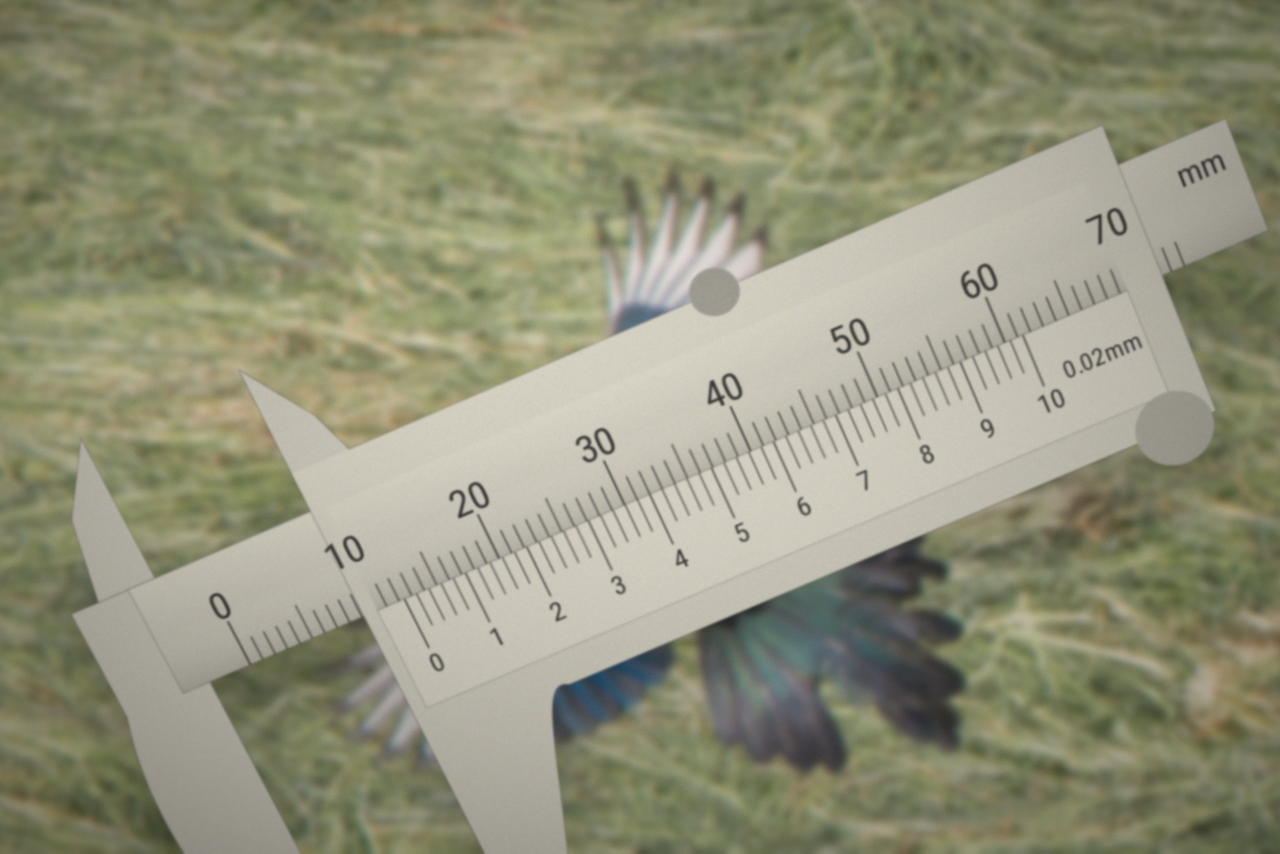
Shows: 12.4 mm
